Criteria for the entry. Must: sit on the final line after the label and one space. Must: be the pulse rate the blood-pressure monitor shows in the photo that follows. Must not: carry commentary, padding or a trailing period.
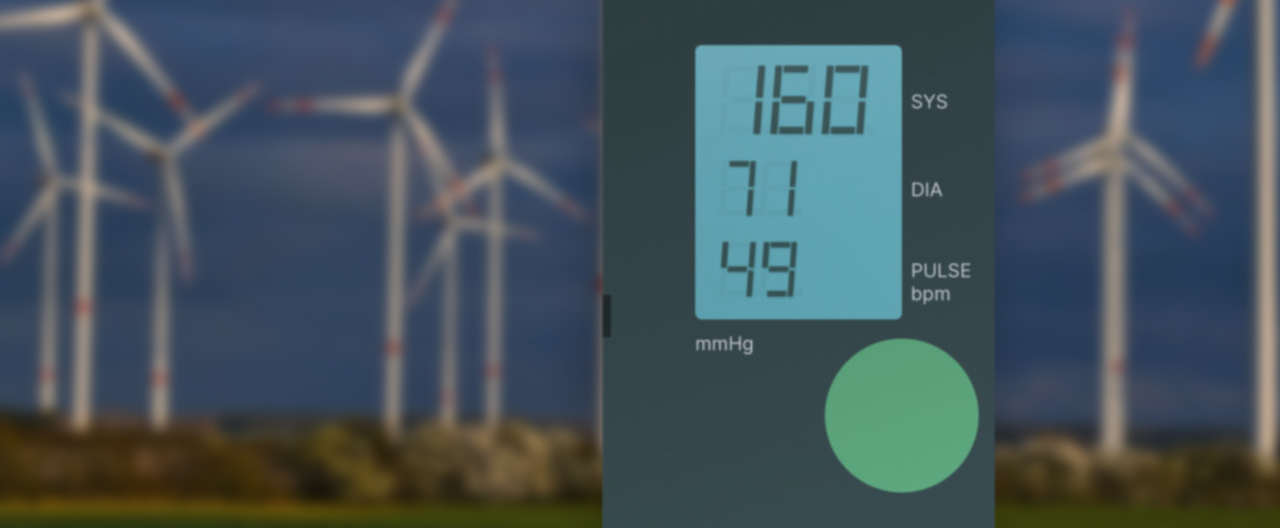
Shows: 49 bpm
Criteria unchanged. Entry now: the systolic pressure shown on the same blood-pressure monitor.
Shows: 160 mmHg
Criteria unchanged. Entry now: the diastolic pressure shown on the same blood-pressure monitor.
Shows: 71 mmHg
